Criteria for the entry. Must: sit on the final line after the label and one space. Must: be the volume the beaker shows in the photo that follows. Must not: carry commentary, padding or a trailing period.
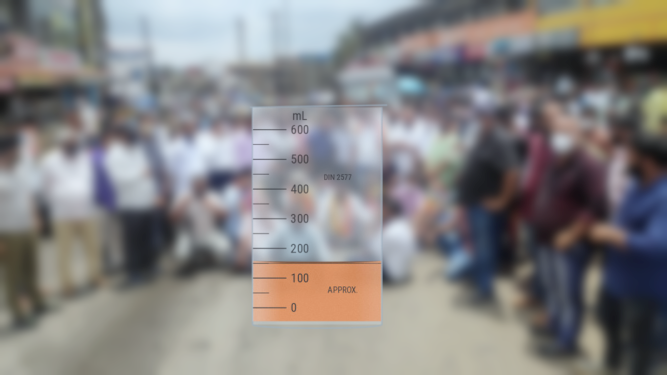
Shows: 150 mL
